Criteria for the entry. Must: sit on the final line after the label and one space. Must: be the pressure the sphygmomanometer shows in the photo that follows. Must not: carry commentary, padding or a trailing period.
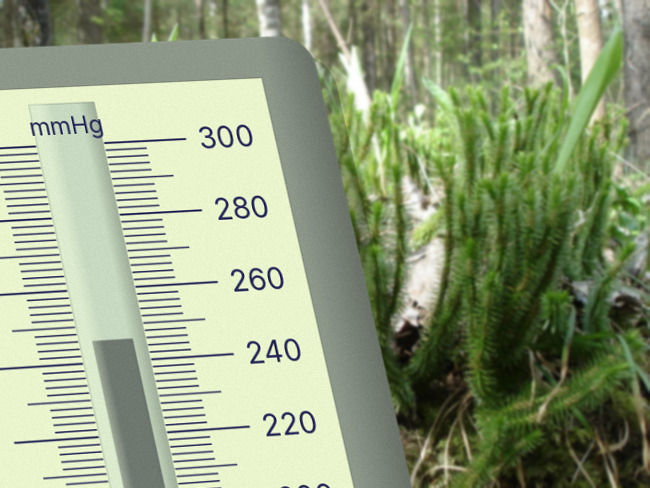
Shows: 246 mmHg
